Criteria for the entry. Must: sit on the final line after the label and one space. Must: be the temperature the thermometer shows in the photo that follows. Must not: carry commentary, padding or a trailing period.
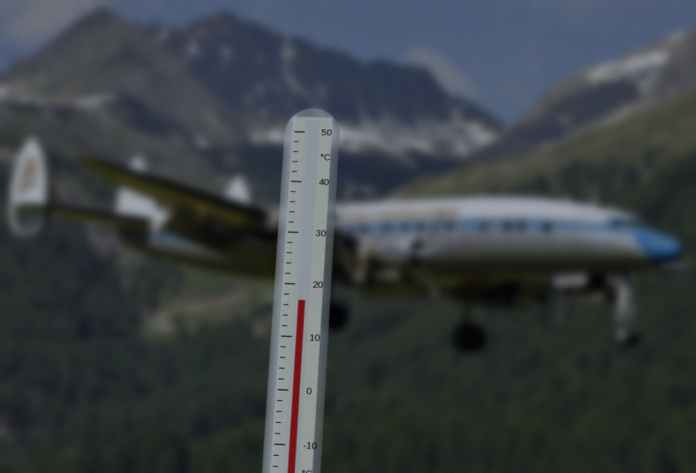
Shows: 17 °C
